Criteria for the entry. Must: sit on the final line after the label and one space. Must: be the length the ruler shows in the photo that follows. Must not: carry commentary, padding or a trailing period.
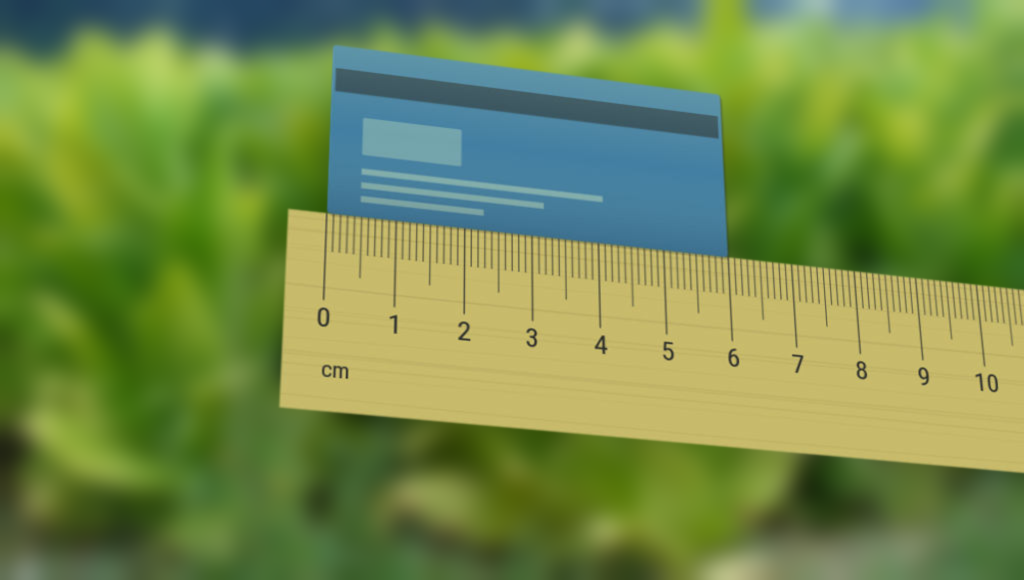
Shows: 6 cm
